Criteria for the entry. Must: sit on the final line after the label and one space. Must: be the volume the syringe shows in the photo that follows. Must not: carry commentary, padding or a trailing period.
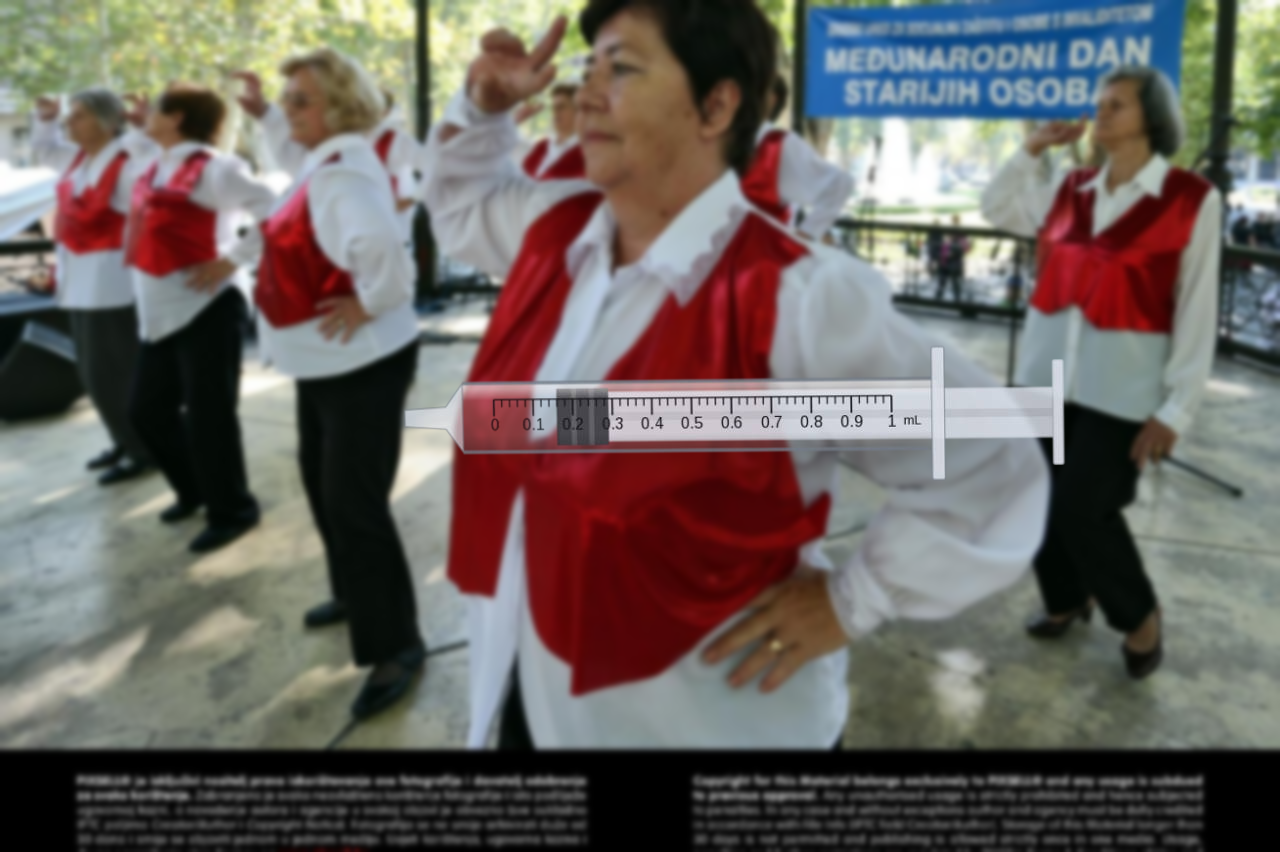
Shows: 0.16 mL
